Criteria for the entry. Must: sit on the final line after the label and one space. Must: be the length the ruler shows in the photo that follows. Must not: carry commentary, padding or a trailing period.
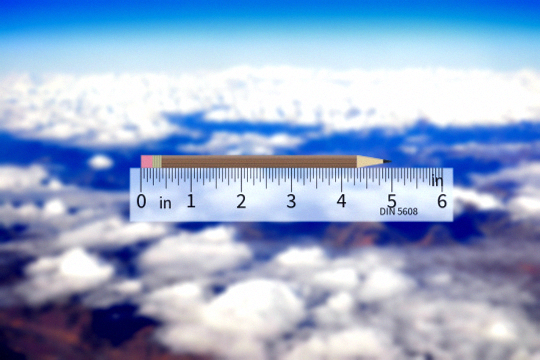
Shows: 5 in
